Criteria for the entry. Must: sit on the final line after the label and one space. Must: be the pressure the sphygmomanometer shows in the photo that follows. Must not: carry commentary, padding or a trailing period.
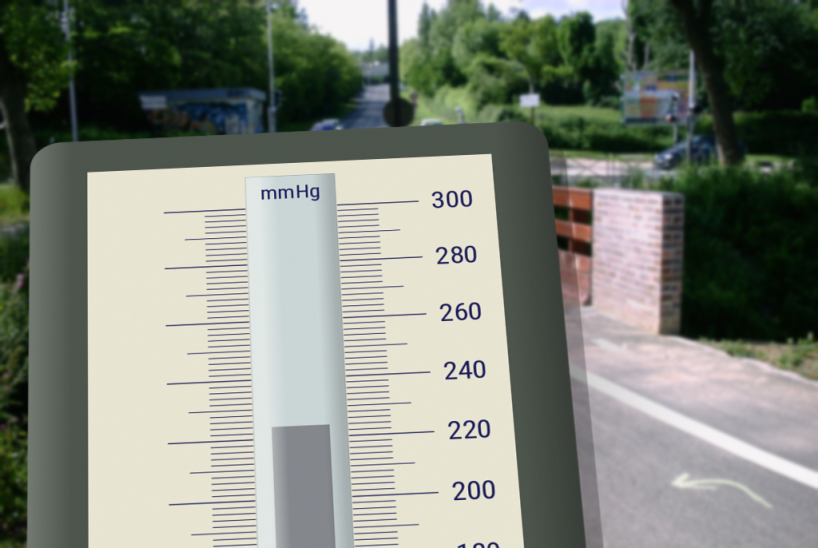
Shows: 224 mmHg
